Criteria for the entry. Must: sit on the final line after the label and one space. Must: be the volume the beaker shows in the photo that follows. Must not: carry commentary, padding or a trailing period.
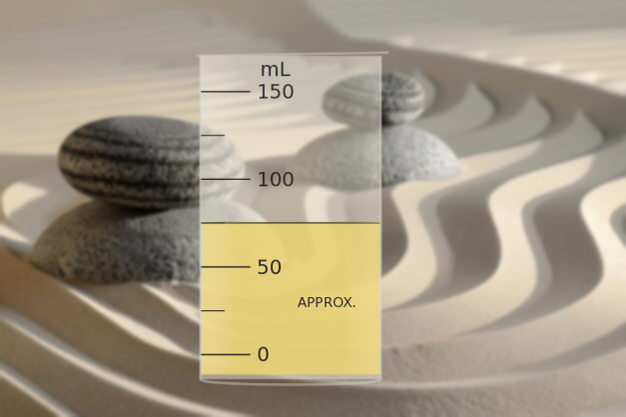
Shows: 75 mL
